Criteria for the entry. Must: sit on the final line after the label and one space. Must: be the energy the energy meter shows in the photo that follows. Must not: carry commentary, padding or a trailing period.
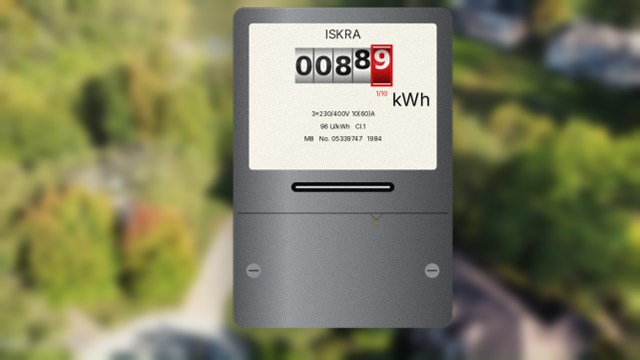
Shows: 88.9 kWh
